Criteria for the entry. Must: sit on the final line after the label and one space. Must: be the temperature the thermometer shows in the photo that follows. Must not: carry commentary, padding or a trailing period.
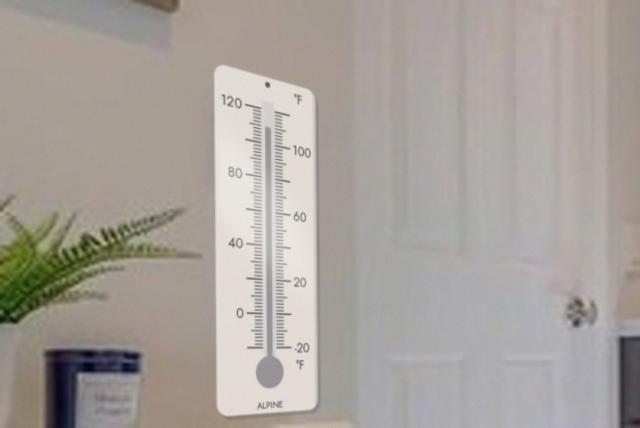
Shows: 110 °F
